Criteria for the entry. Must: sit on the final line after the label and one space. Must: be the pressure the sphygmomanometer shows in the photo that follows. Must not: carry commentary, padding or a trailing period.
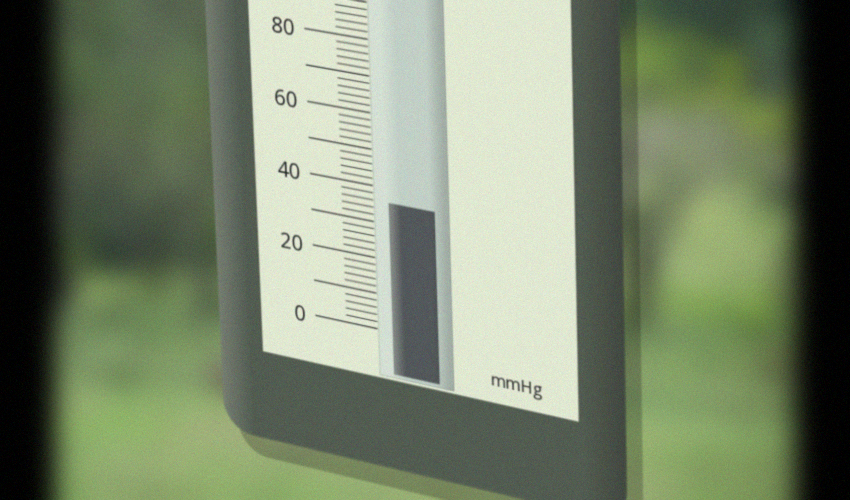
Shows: 36 mmHg
